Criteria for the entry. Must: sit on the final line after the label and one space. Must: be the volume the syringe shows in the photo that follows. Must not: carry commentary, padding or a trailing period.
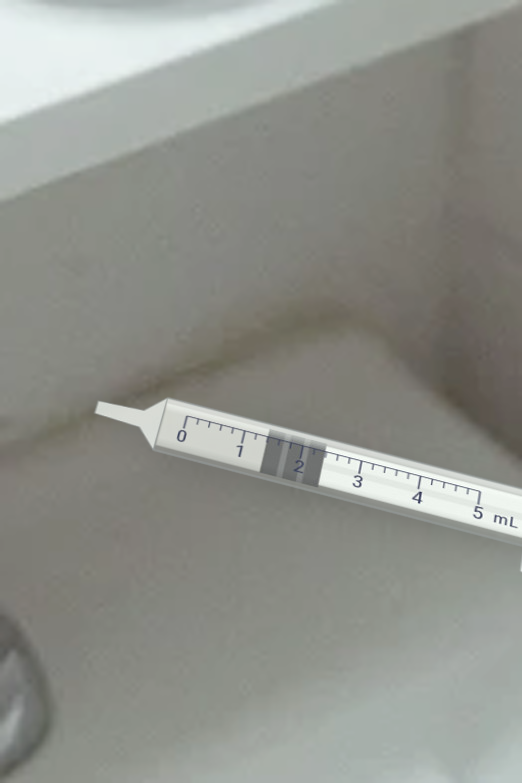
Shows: 1.4 mL
